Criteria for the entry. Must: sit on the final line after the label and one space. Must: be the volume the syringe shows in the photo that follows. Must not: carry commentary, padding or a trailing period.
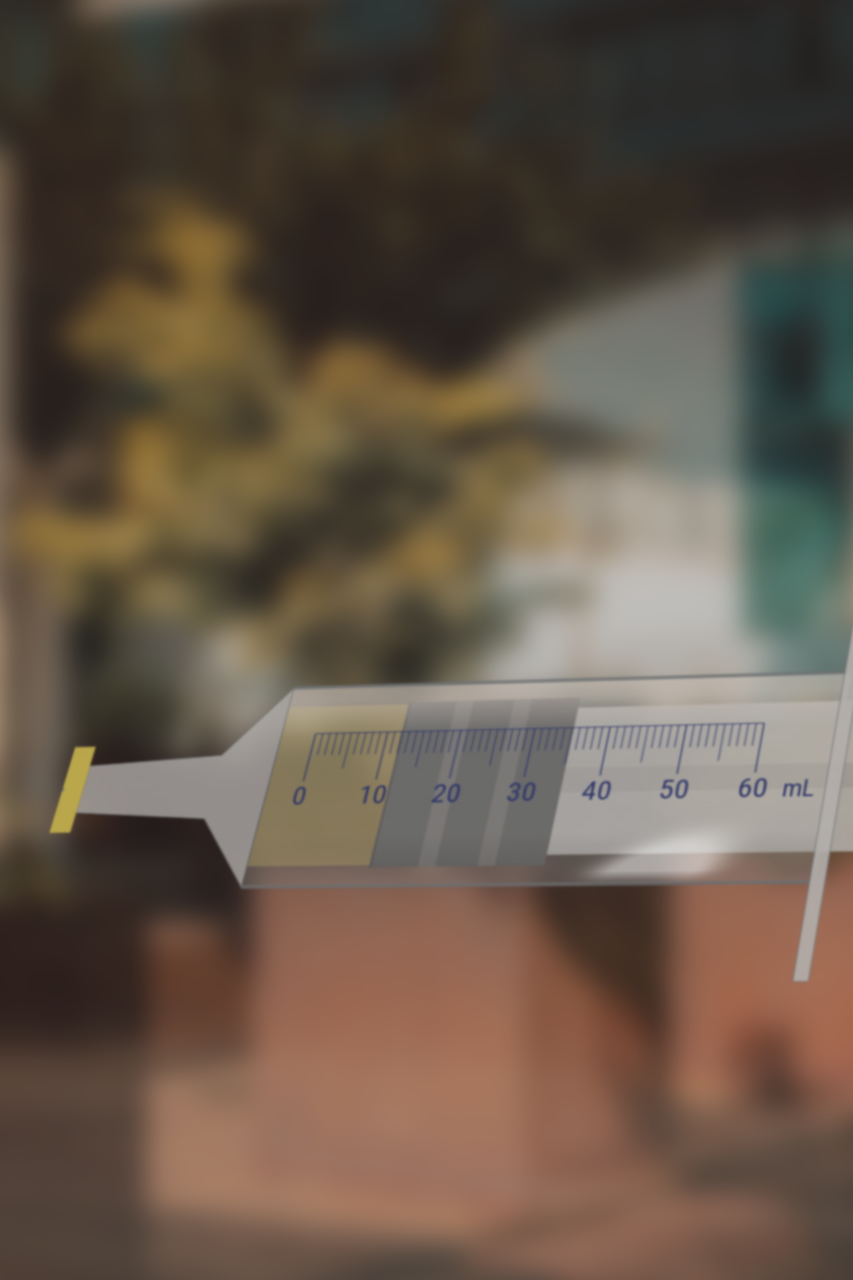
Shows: 12 mL
